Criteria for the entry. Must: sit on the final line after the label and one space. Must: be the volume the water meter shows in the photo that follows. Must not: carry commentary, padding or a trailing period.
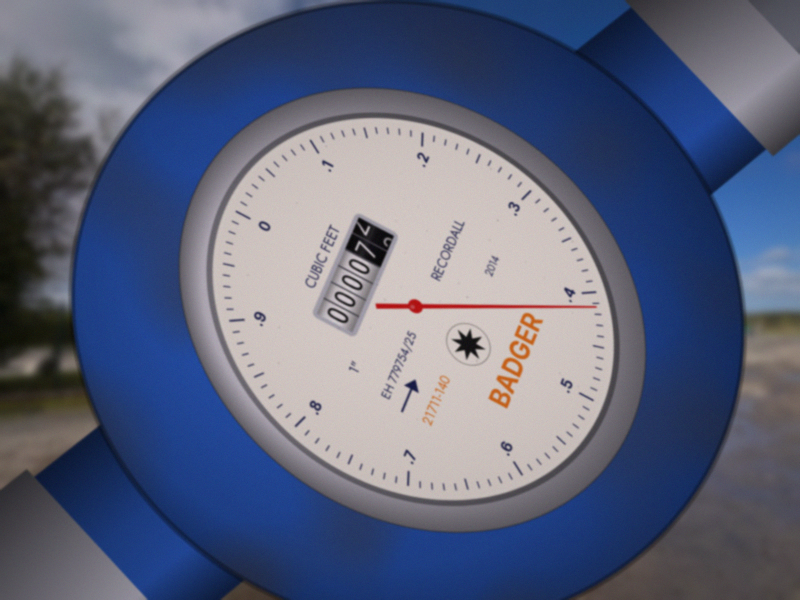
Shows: 72.41 ft³
